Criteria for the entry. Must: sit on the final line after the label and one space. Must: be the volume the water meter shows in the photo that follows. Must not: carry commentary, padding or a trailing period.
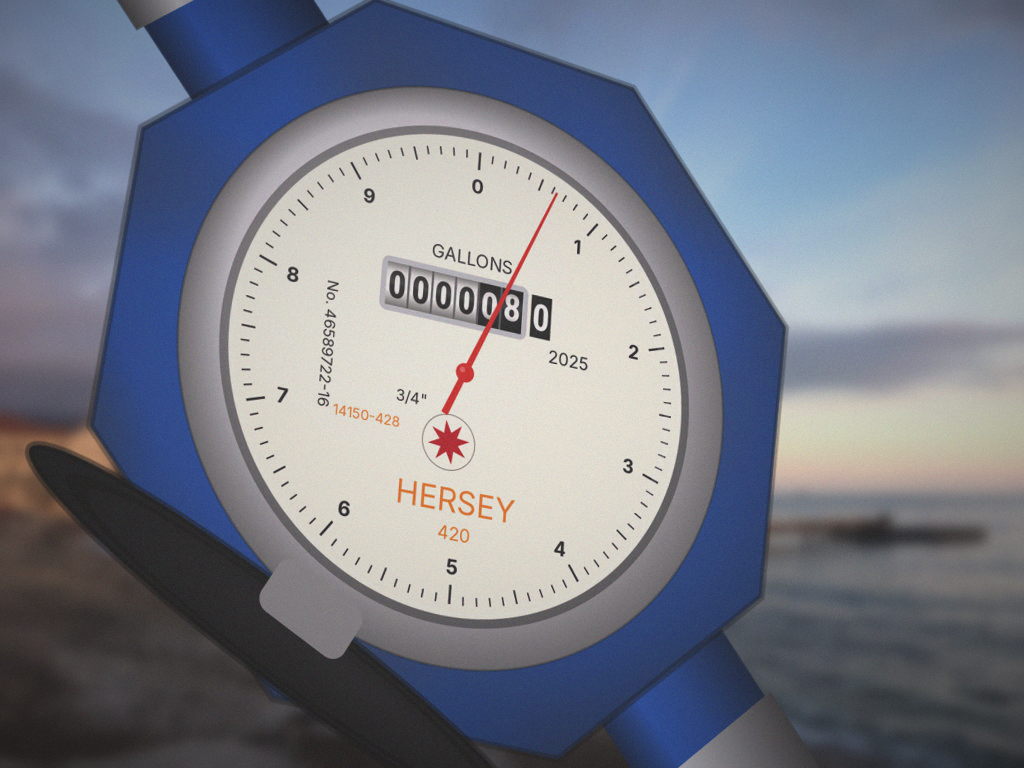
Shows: 80.6 gal
